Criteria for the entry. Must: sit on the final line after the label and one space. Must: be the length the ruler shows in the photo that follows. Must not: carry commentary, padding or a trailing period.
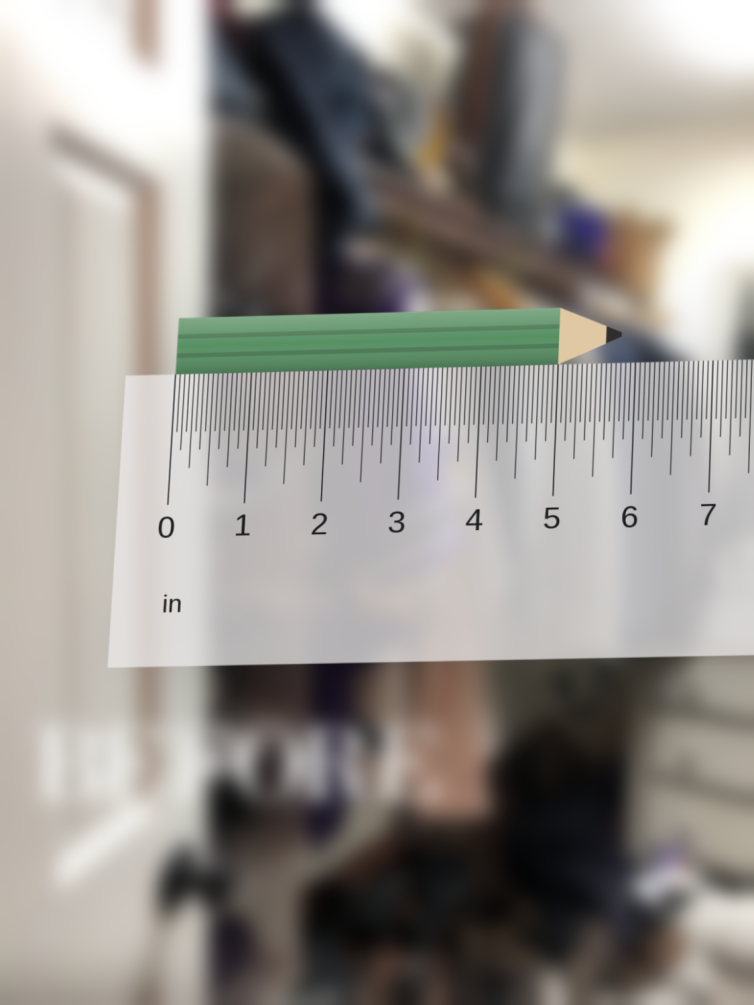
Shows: 5.8125 in
